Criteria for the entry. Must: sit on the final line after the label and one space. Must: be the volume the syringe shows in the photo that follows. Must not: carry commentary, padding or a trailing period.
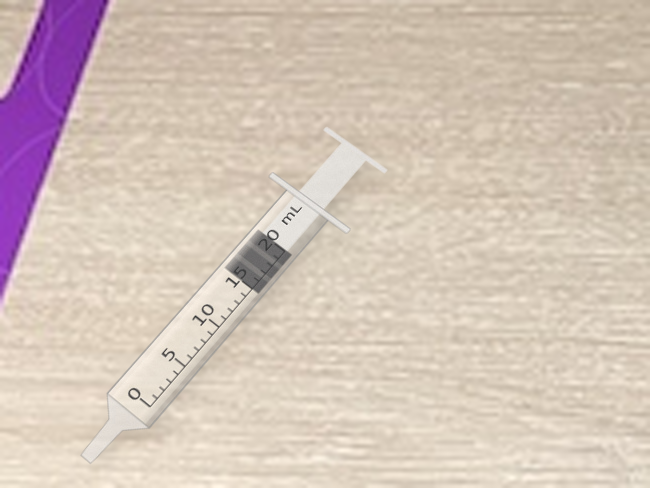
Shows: 15 mL
